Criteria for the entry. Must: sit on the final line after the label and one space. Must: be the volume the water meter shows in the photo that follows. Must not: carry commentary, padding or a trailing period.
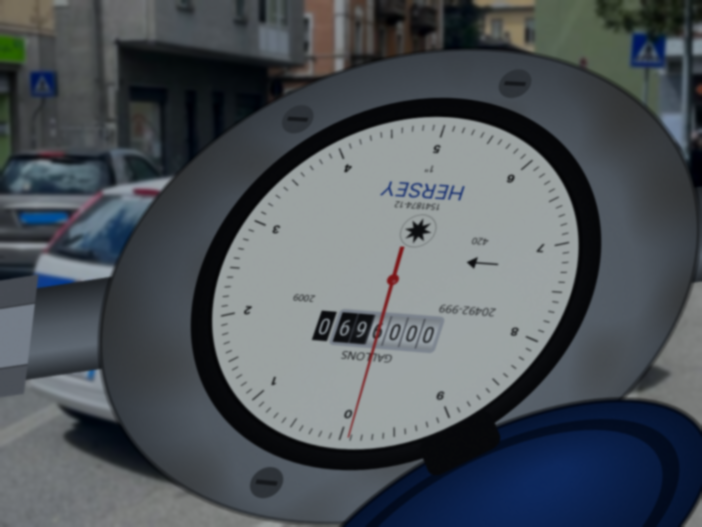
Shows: 9689.9 gal
